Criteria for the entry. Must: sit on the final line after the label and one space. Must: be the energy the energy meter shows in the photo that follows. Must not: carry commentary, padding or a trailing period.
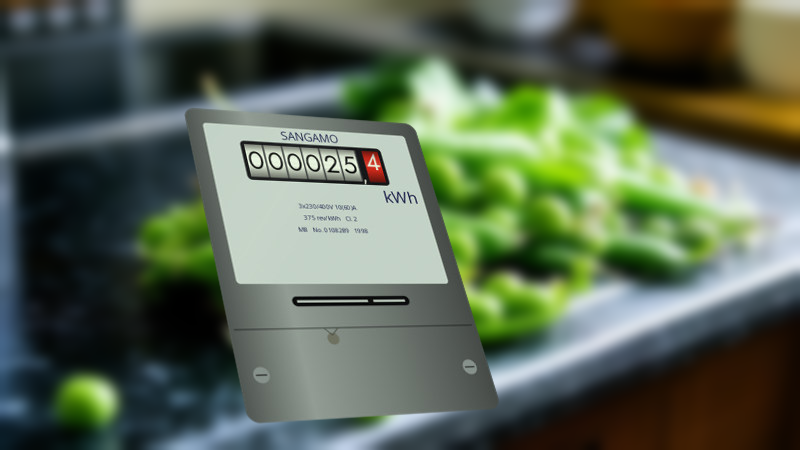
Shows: 25.4 kWh
